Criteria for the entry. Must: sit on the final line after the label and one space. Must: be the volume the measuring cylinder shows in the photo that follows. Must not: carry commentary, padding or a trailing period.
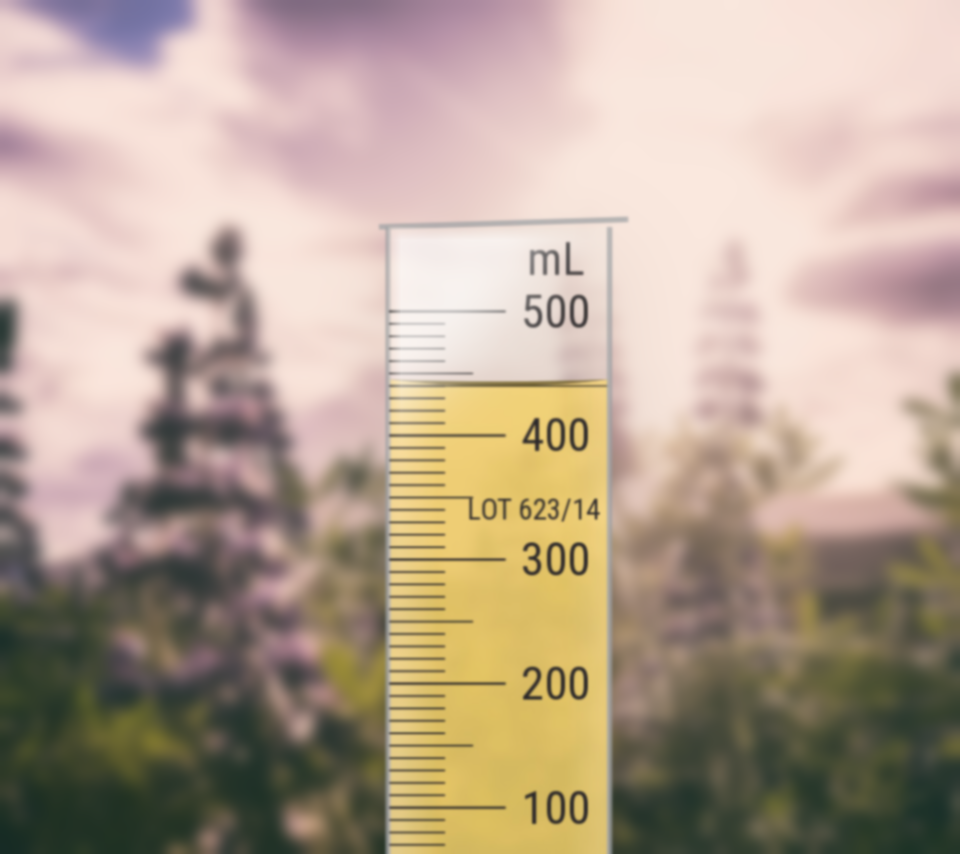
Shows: 440 mL
